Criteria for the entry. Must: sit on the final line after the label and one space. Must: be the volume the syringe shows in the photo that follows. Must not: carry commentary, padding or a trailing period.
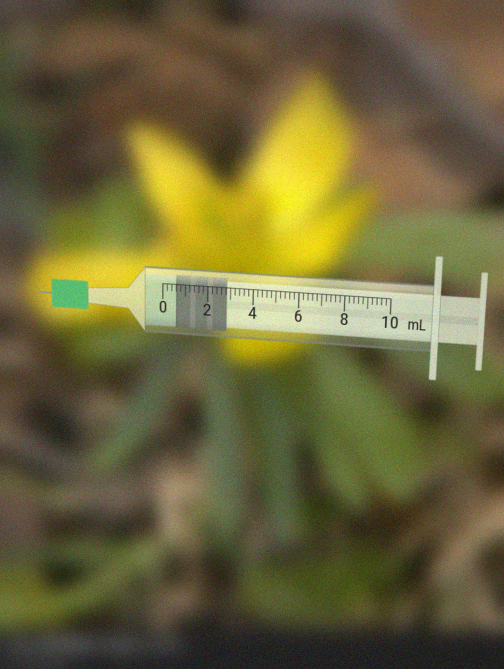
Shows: 0.6 mL
